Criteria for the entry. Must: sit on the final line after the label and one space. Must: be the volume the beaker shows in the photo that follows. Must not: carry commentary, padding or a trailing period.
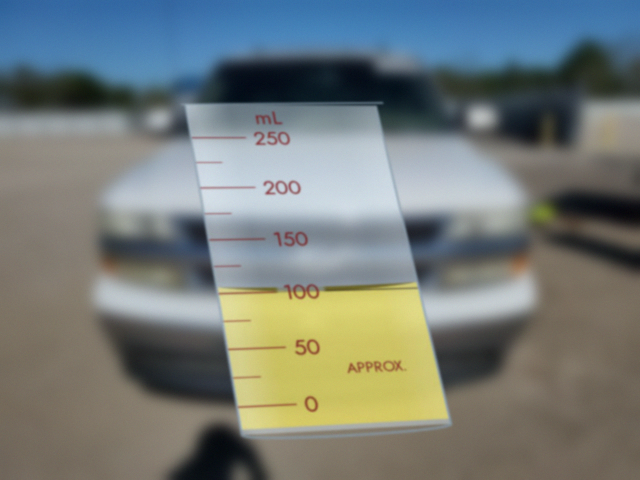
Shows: 100 mL
